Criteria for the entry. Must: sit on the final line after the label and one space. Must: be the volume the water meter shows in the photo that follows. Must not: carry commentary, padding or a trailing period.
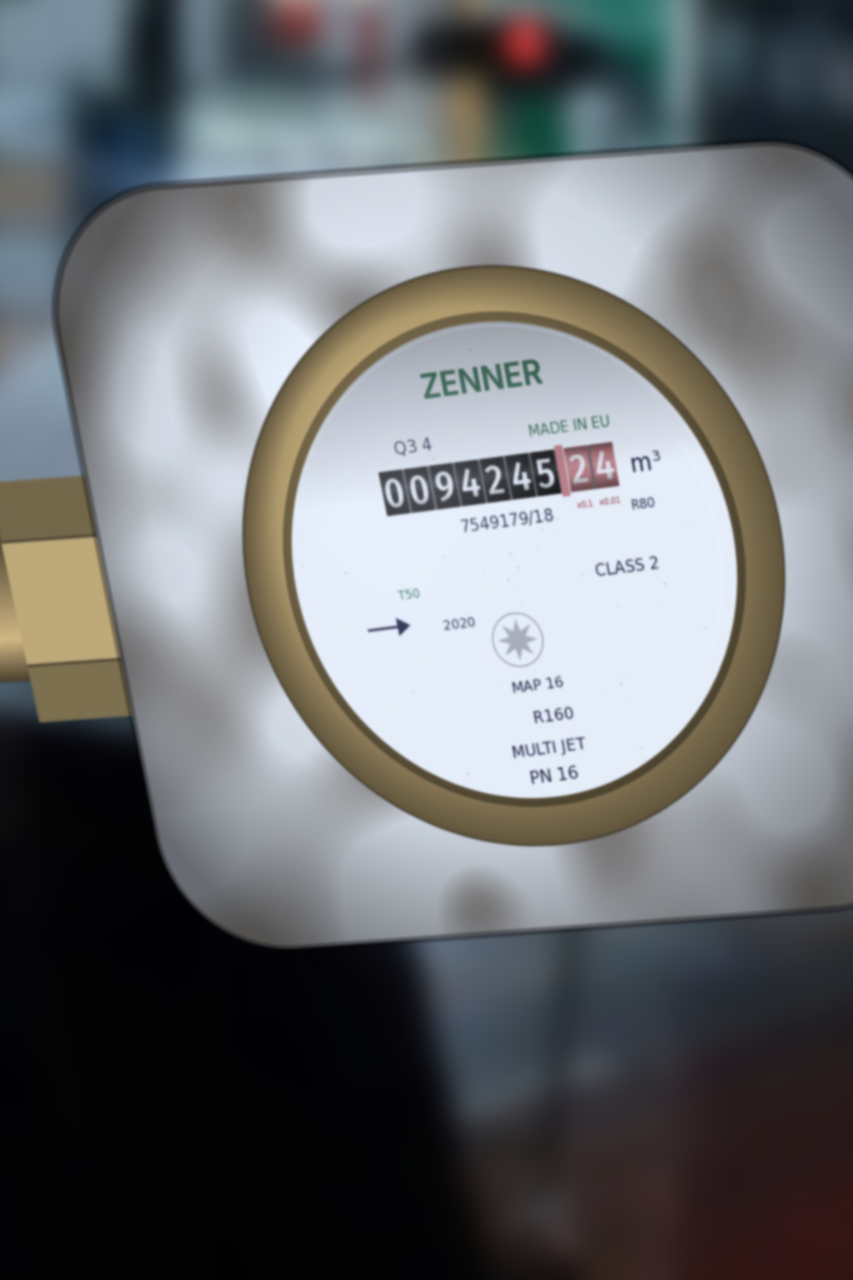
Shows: 94245.24 m³
